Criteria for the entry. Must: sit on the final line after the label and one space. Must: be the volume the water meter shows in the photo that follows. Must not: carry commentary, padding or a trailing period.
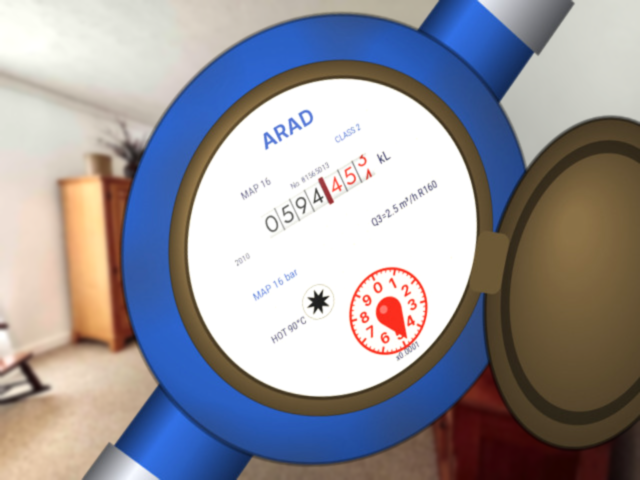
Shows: 594.4534 kL
